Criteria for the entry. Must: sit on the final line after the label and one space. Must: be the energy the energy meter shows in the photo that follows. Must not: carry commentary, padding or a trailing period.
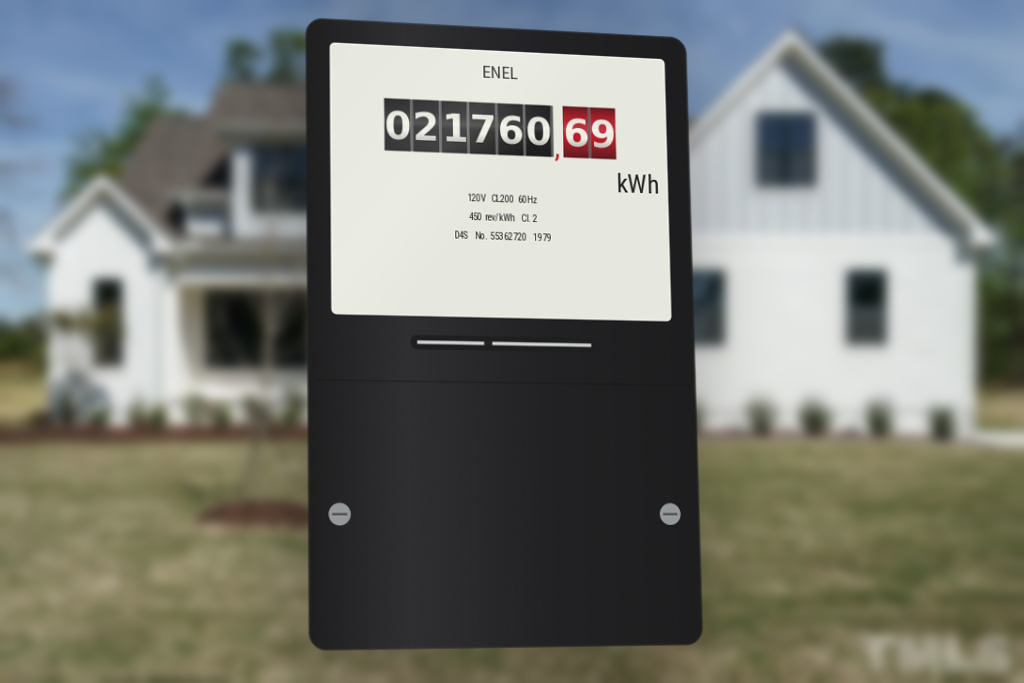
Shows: 21760.69 kWh
